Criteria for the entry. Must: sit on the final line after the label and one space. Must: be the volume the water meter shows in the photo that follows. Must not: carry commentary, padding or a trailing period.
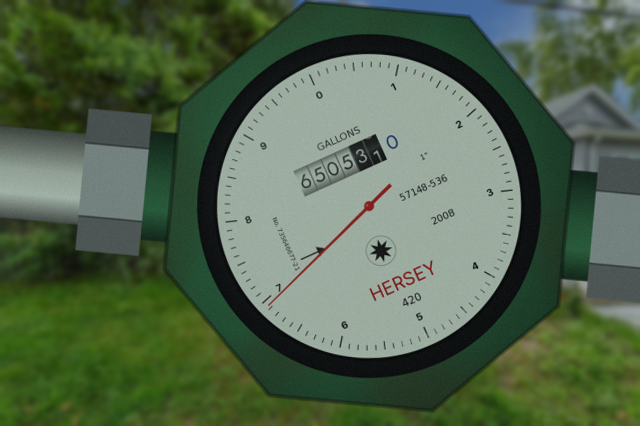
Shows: 6505306.9 gal
